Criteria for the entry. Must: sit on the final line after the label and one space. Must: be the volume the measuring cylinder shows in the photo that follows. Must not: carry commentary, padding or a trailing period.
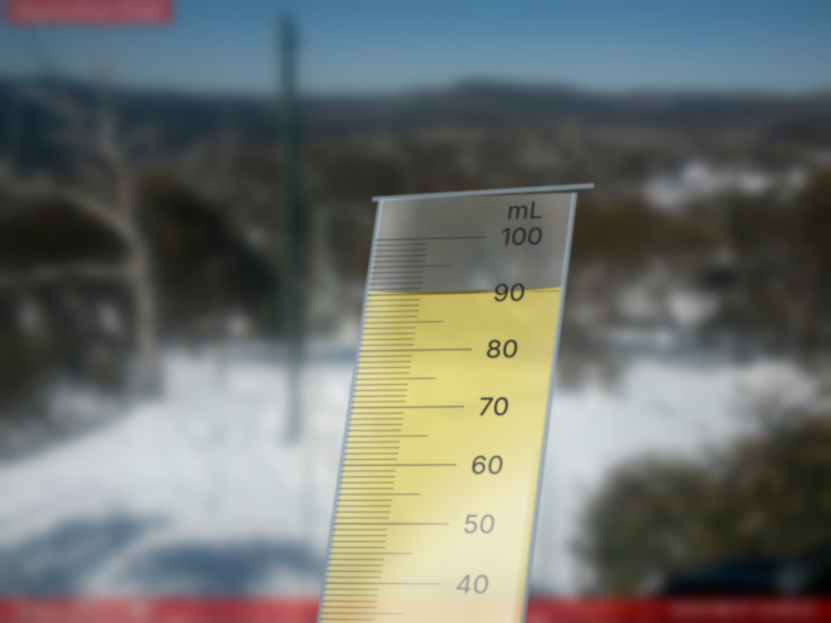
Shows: 90 mL
